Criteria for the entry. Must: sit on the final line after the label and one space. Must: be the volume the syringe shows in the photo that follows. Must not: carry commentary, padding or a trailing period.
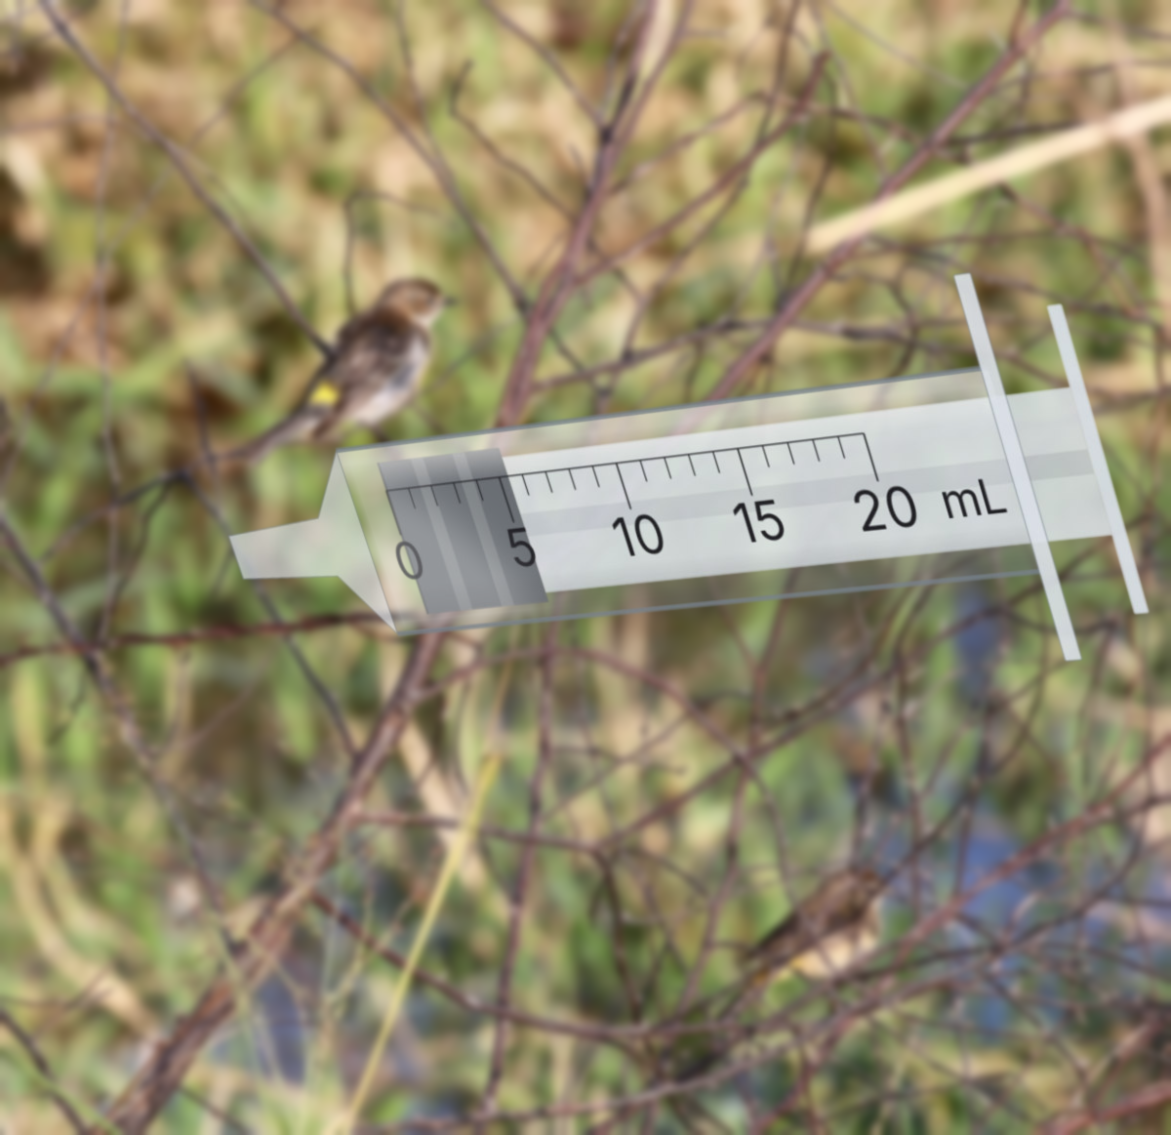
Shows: 0 mL
